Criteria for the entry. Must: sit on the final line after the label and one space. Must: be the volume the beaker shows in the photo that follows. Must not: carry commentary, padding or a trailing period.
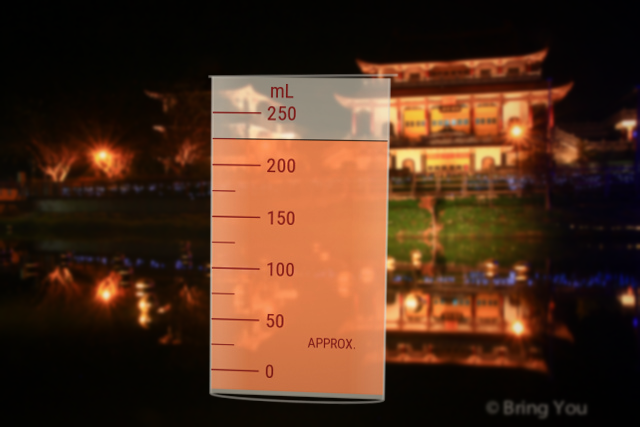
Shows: 225 mL
